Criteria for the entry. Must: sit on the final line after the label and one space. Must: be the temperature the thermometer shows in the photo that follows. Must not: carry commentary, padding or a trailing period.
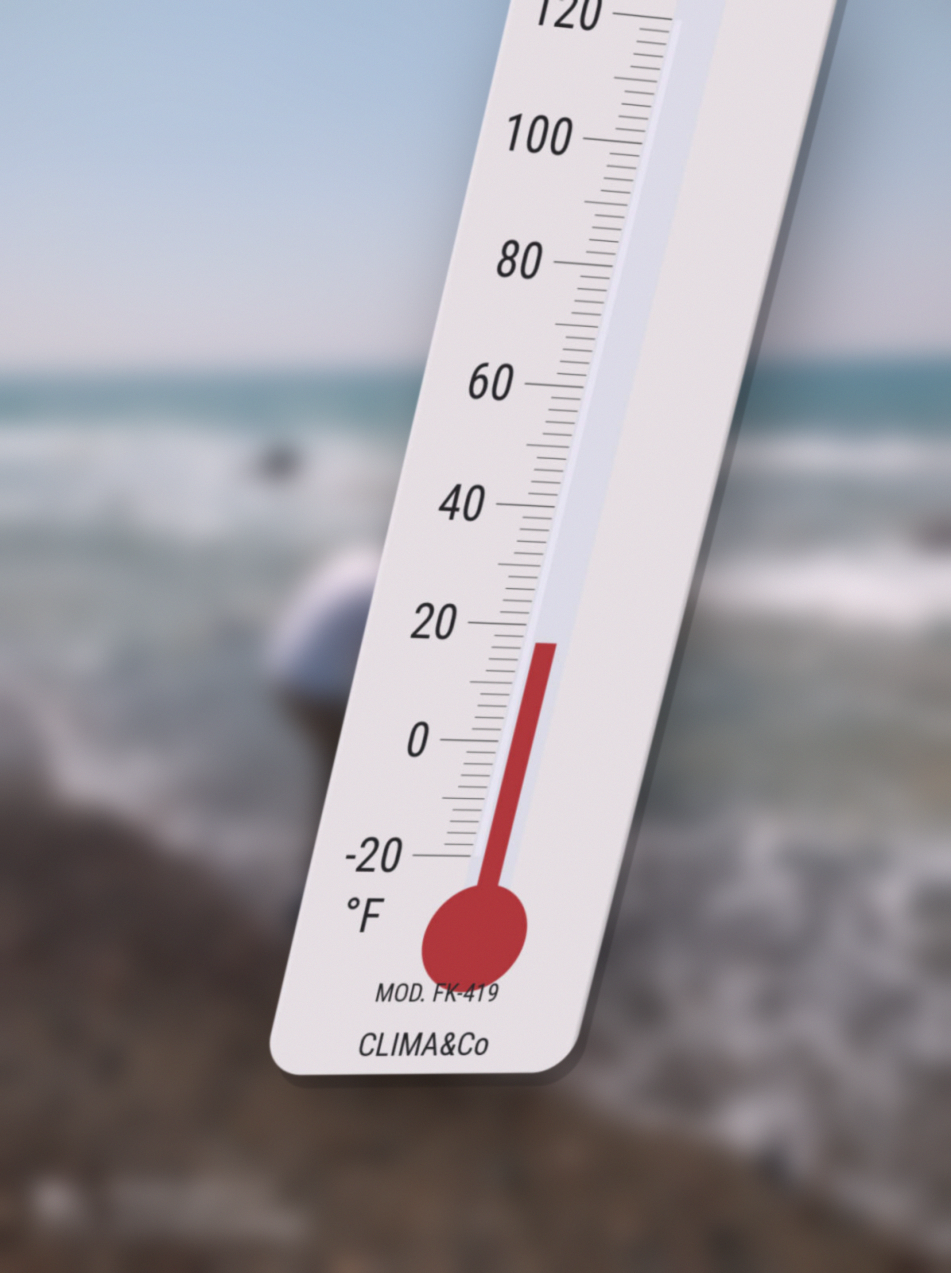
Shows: 17 °F
